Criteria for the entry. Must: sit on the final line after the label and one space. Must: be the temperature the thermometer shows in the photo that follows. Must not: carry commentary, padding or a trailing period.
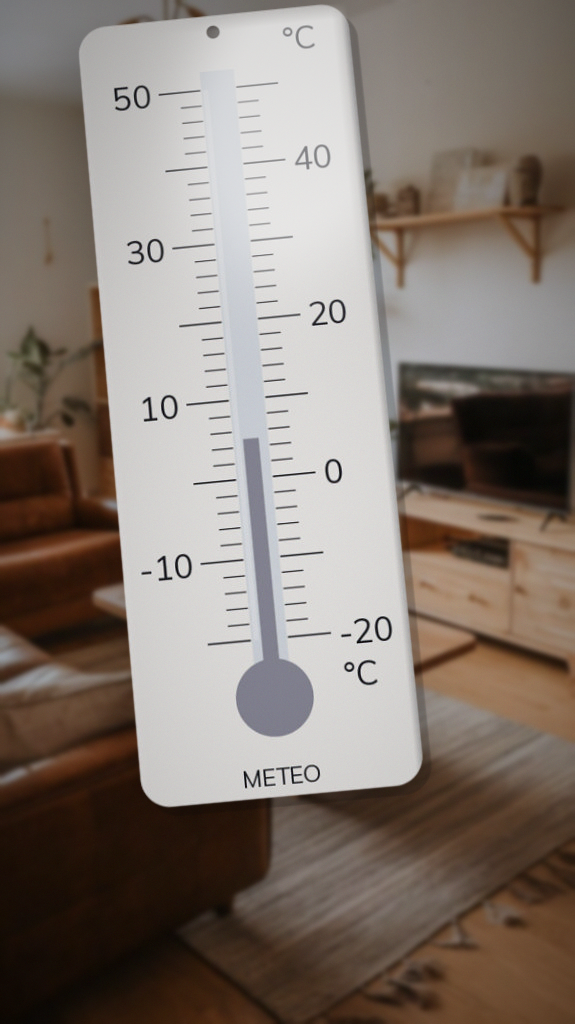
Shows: 5 °C
